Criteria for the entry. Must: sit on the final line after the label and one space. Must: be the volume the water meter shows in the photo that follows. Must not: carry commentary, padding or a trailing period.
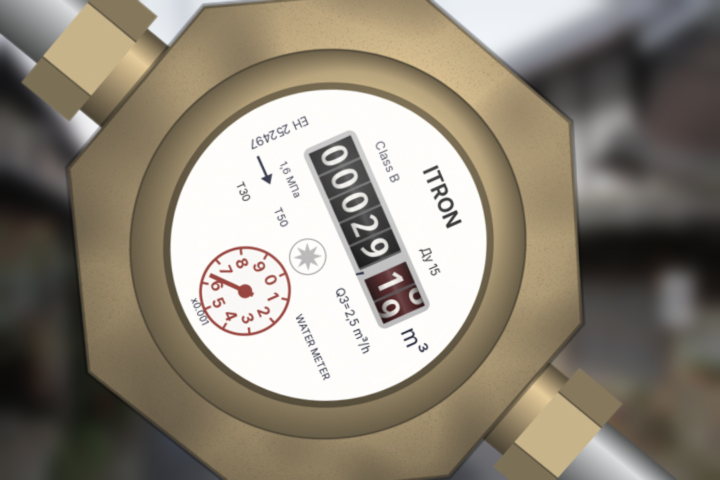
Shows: 29.186 m³
